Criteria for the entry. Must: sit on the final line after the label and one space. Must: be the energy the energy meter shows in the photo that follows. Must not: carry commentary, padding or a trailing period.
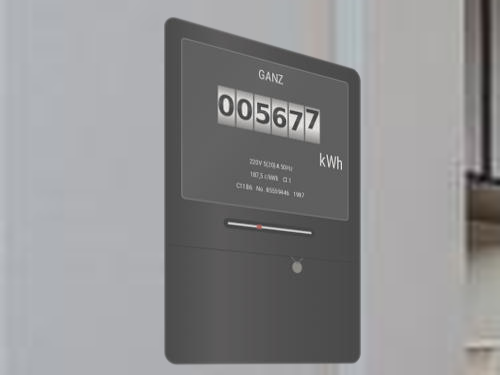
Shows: 5677 kWh
